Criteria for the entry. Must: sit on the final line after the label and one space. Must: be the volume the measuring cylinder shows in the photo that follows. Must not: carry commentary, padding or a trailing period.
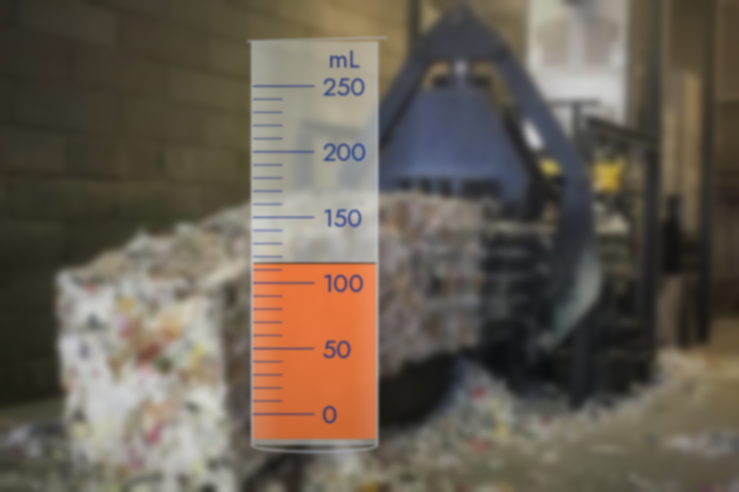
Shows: 115 mL
